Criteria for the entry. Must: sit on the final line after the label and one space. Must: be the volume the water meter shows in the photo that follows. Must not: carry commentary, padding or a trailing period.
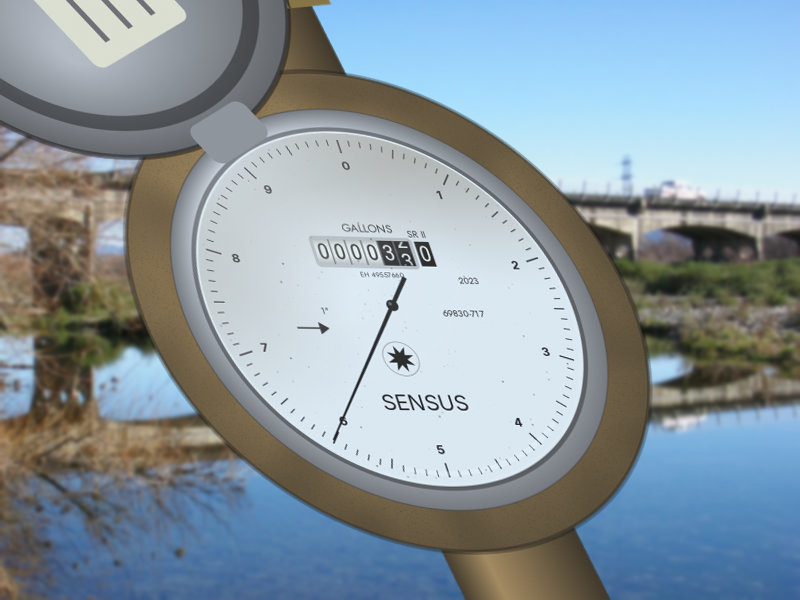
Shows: 326.0 gal
